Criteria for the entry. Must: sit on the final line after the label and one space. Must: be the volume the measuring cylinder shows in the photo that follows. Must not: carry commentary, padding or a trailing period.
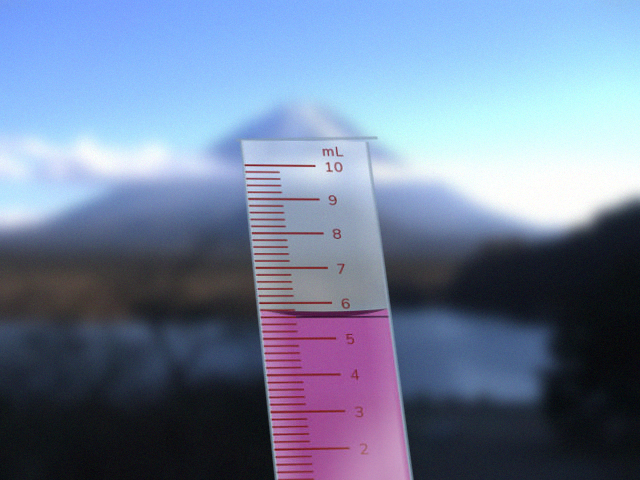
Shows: 5.6 mL
